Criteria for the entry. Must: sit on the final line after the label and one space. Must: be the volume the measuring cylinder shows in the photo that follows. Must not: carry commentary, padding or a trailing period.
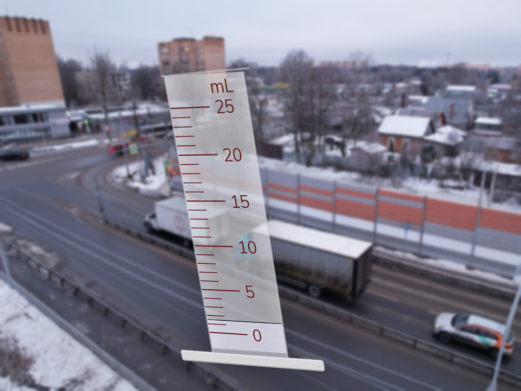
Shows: 1.5 mL
